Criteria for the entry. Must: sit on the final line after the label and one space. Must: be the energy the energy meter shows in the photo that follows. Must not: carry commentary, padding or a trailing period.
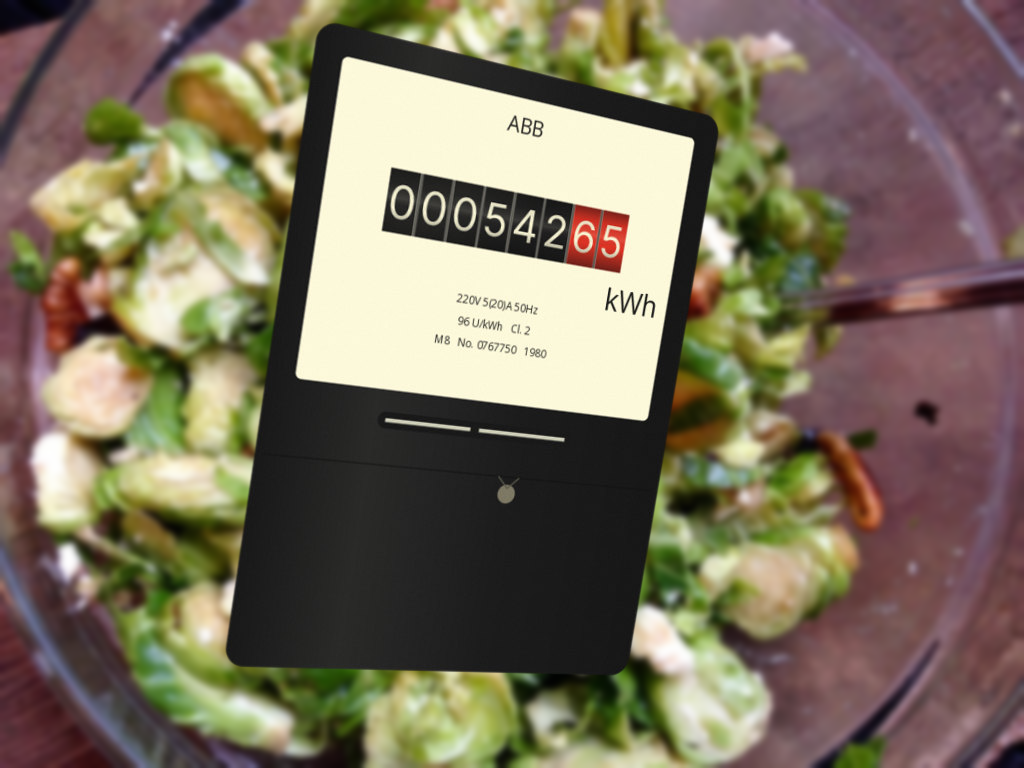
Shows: 542.65 kWh
